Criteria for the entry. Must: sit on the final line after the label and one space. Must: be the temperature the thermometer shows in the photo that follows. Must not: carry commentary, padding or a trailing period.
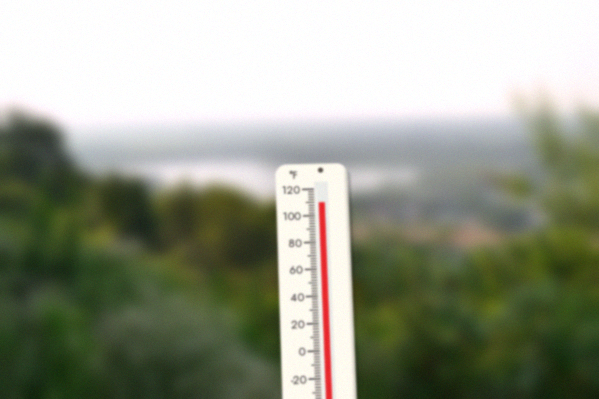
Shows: 110 °F
